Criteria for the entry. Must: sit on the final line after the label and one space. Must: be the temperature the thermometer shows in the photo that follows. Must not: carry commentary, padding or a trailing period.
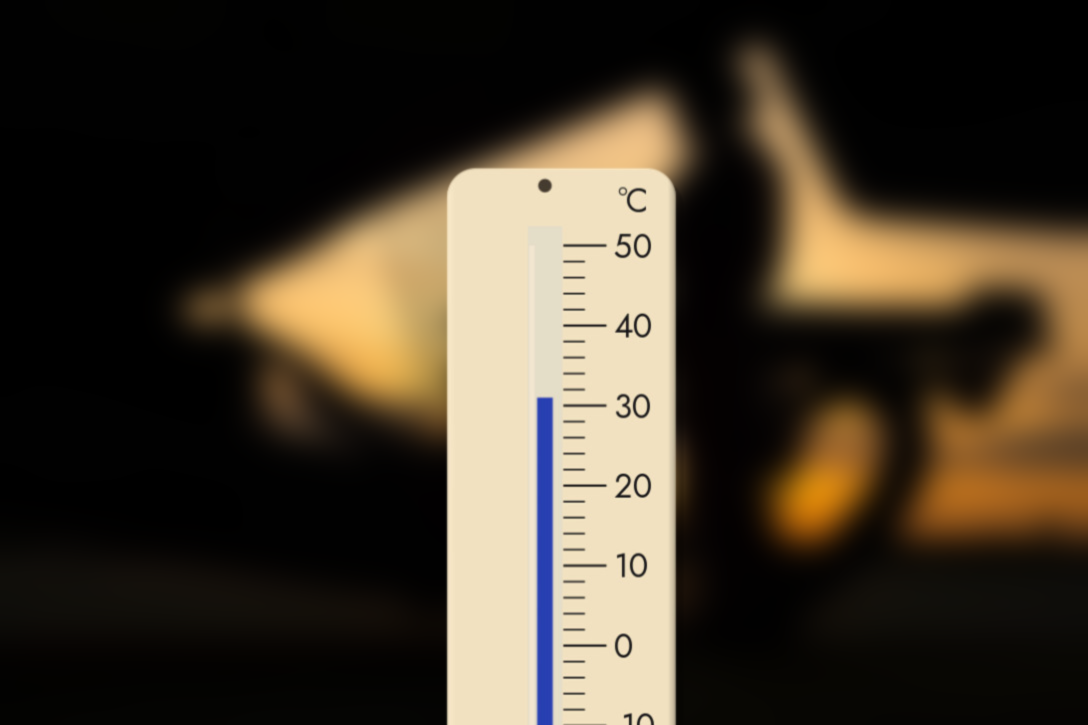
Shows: 31 °C
